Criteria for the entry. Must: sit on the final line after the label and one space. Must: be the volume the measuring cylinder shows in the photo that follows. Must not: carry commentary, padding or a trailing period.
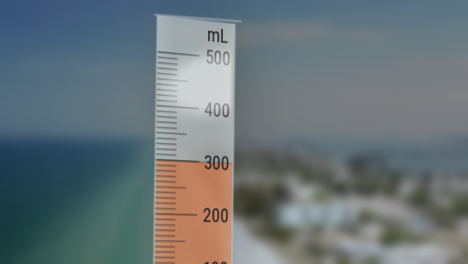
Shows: 300 mL
